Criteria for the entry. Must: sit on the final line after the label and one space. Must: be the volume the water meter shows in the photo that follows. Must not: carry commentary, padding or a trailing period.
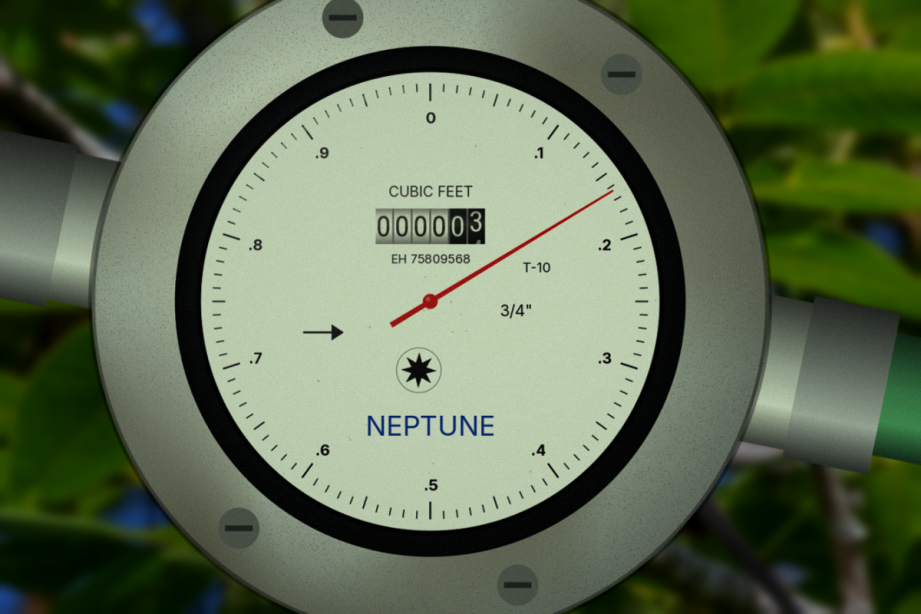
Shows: 3.16 ft³
